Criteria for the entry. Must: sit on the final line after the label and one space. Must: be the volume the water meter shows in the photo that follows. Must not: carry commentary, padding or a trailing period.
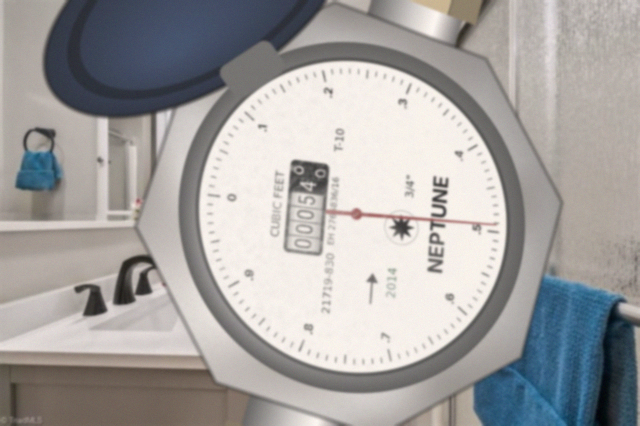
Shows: 548.49 ft³
